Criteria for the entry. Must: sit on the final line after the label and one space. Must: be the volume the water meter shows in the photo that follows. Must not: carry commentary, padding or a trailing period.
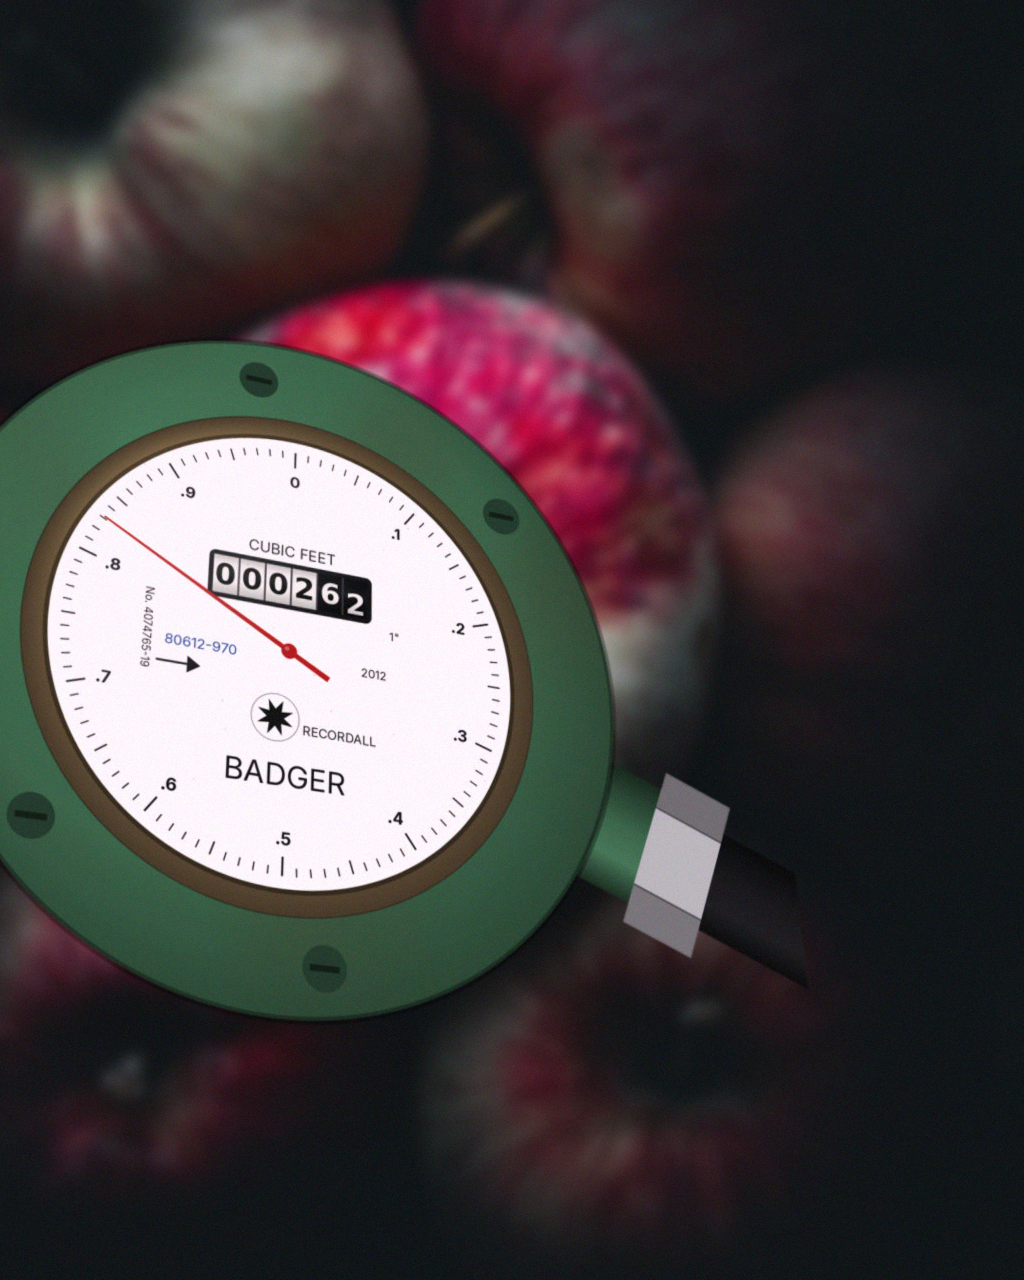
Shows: 261.83 ft³
